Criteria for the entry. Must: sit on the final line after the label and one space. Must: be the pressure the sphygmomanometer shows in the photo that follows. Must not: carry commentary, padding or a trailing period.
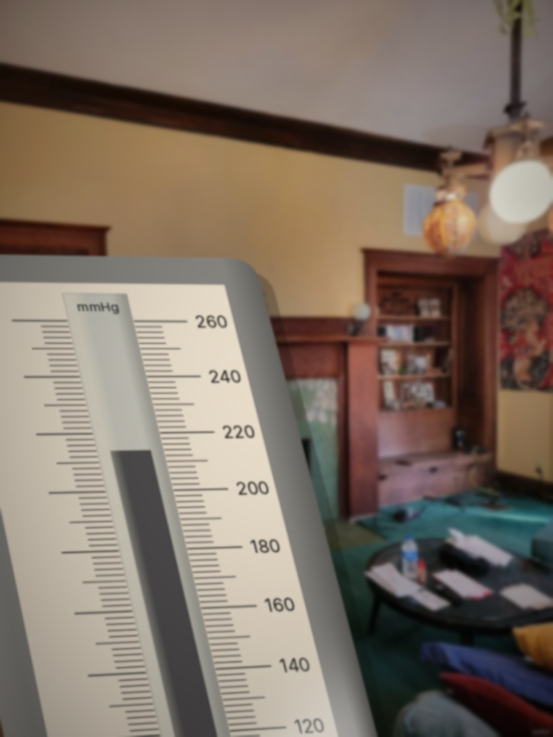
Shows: 214 mmHg
